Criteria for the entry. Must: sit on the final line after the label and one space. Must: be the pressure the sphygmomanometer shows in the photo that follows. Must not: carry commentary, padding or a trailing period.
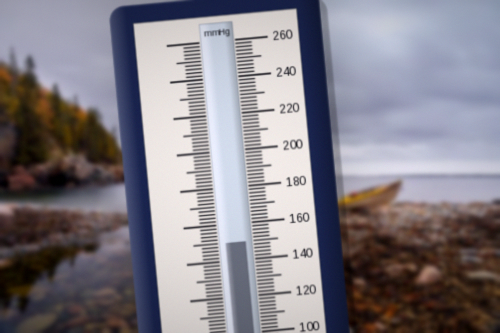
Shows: 150 mmHg
